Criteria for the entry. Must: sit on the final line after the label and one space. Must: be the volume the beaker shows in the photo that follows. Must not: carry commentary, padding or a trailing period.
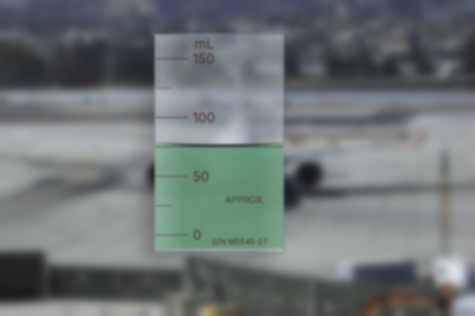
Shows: 75 mL
